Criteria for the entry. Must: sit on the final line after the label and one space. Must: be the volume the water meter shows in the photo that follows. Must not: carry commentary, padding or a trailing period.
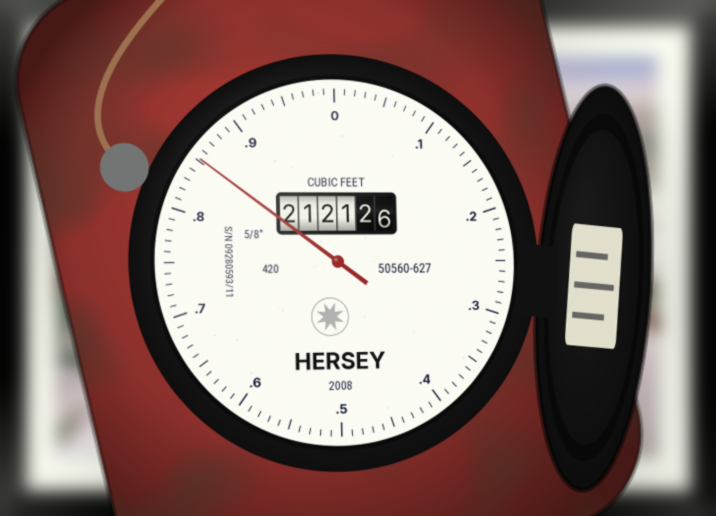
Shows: 212125.85 ft³
